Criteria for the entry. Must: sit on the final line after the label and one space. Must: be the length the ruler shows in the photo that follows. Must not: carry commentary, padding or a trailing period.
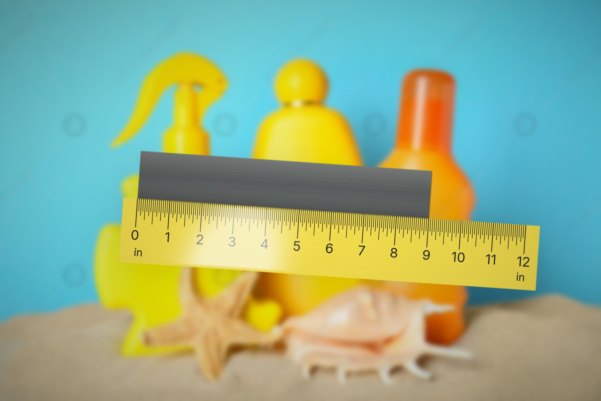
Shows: 9 in
